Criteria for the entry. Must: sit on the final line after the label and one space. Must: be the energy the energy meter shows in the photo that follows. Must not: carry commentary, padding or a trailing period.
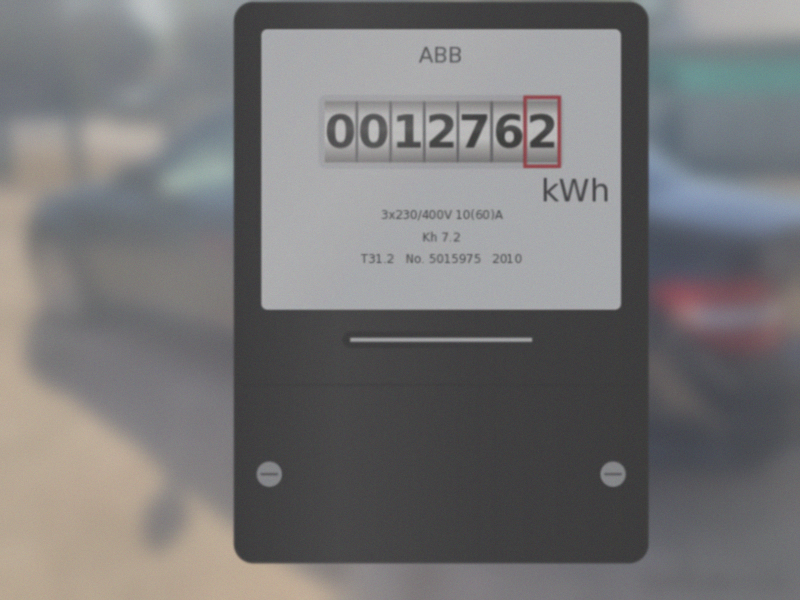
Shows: 1276.2 kWh
